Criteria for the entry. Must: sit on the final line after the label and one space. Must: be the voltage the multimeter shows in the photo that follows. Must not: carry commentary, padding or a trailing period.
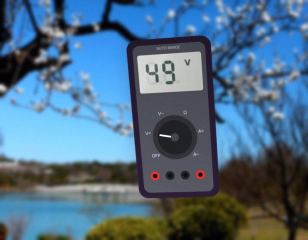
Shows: 49 V
